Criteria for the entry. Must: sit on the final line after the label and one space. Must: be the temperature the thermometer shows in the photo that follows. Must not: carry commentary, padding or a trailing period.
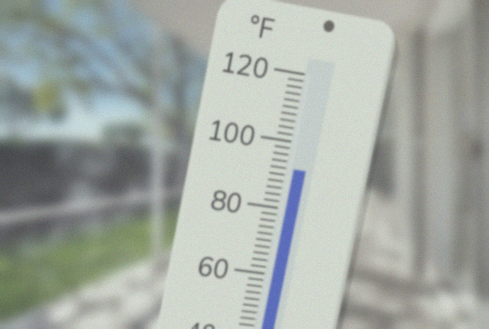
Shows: 92 °F
